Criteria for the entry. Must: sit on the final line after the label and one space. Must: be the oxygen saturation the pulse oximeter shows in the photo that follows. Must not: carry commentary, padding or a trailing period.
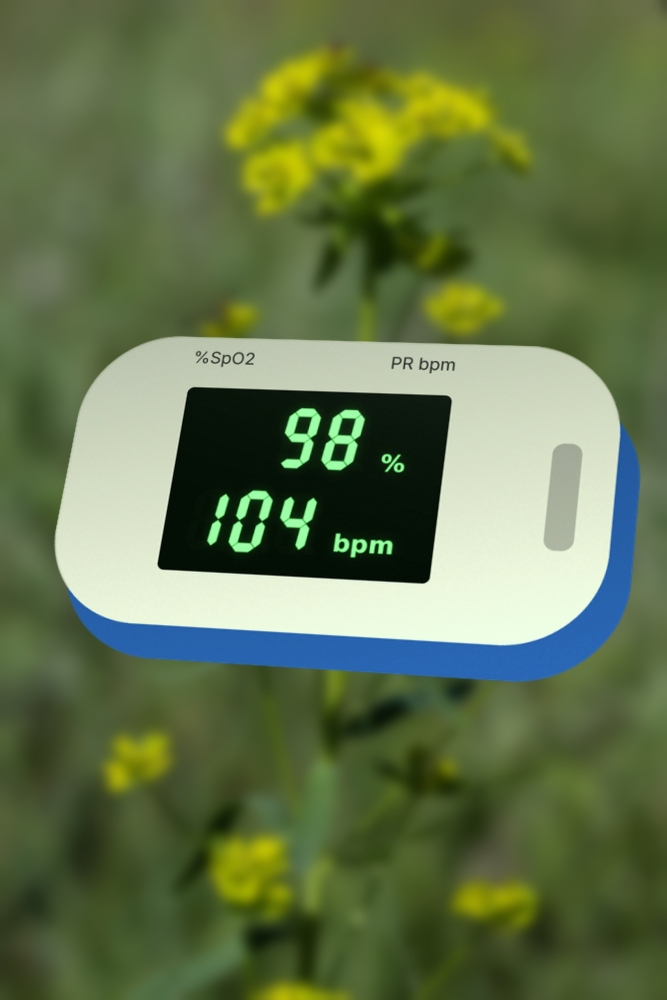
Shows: 98 %
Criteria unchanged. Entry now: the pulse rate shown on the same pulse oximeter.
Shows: 104 bpm
